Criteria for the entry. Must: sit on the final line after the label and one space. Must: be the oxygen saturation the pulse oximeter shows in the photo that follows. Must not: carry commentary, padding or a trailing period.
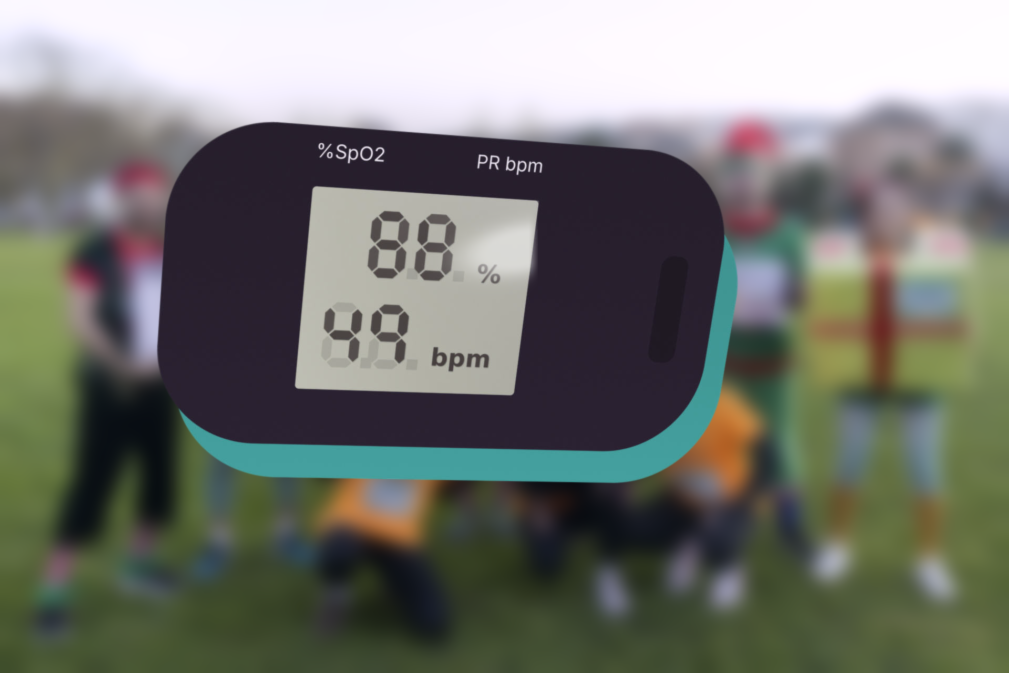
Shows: 88 %
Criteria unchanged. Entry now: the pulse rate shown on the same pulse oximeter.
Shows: 49 bpm
